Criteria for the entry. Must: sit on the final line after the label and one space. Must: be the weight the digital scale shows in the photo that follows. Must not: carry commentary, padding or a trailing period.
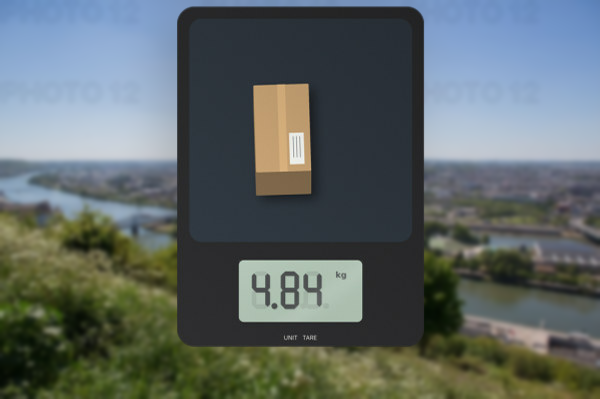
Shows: 4.84 kg
